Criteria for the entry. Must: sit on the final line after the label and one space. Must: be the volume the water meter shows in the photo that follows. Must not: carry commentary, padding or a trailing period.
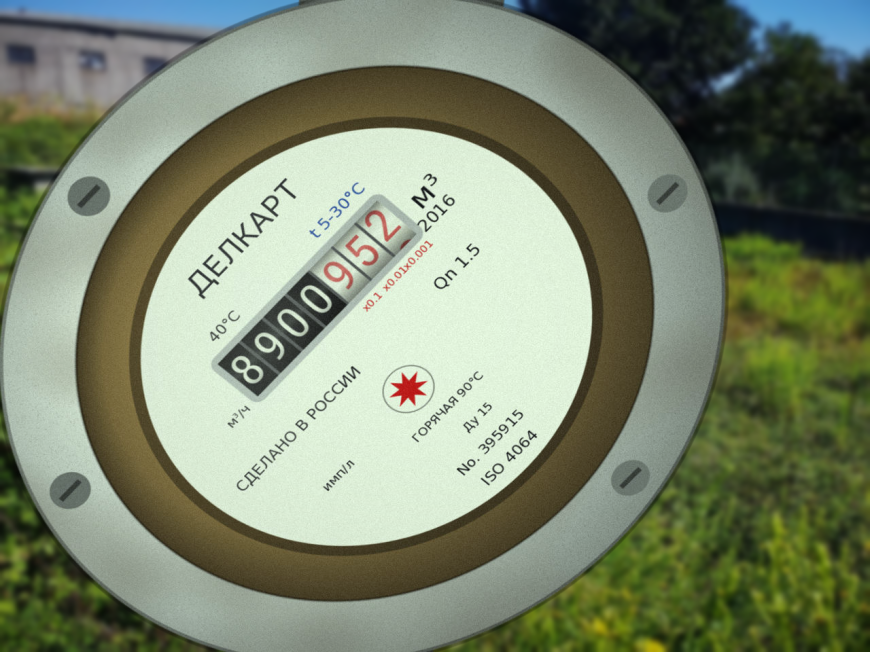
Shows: 8900.952 m³
